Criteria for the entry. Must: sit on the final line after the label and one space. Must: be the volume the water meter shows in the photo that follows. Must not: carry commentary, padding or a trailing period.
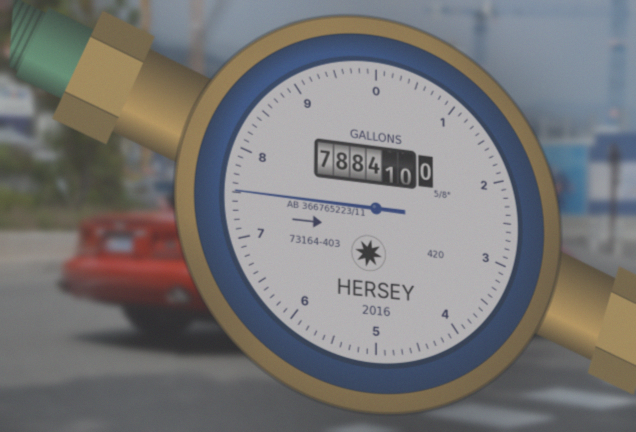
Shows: 7884097.5 gal
